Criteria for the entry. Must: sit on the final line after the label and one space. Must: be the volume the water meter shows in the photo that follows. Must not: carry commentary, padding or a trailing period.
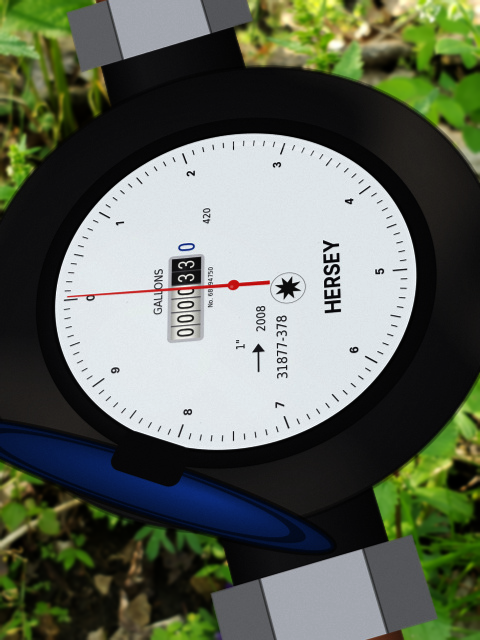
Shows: 330.0 gal
